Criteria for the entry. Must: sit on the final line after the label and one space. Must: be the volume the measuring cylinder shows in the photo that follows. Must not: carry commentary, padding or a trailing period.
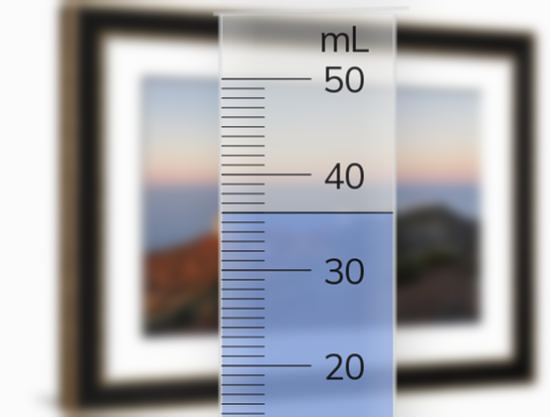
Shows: 36 mL
